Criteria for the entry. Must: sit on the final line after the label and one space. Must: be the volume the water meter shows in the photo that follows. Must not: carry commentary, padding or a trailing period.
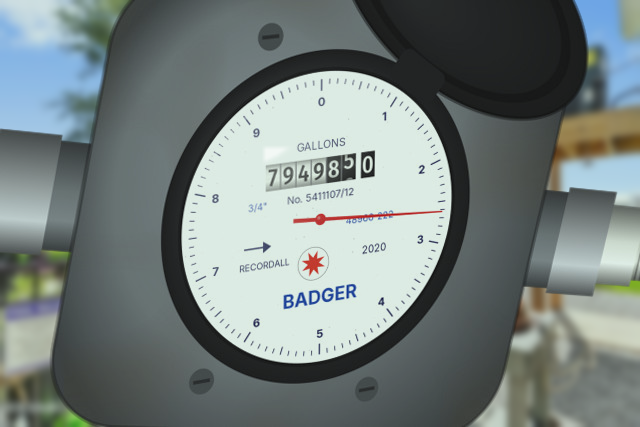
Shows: 7949852.6 gal
